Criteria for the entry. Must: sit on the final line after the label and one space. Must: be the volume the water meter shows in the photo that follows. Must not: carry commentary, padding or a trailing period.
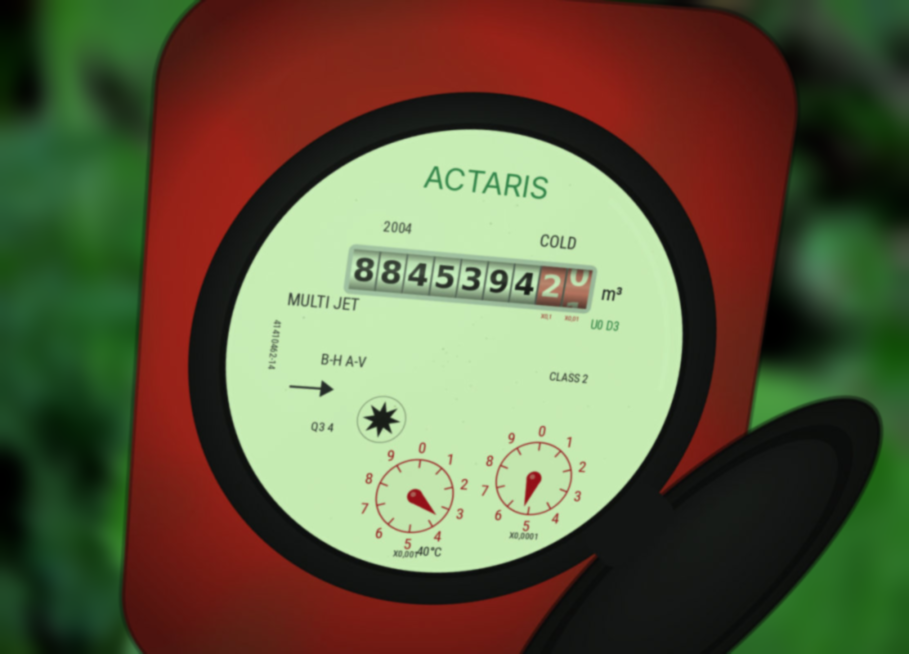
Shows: 8845394.2035 m³
